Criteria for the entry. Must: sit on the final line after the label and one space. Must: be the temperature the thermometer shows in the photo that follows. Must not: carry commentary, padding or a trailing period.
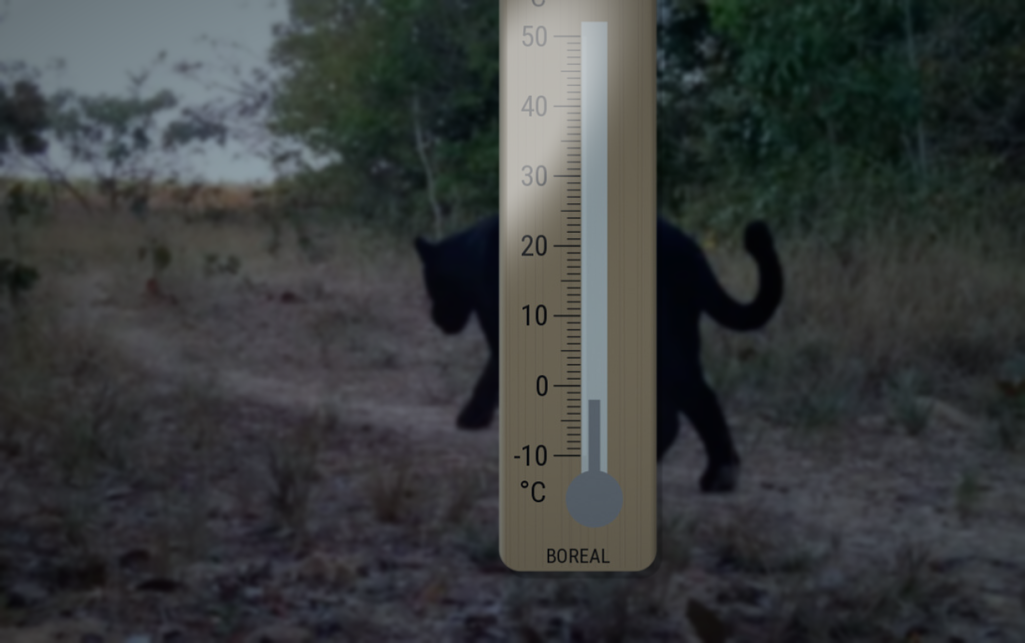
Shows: -2 °C
